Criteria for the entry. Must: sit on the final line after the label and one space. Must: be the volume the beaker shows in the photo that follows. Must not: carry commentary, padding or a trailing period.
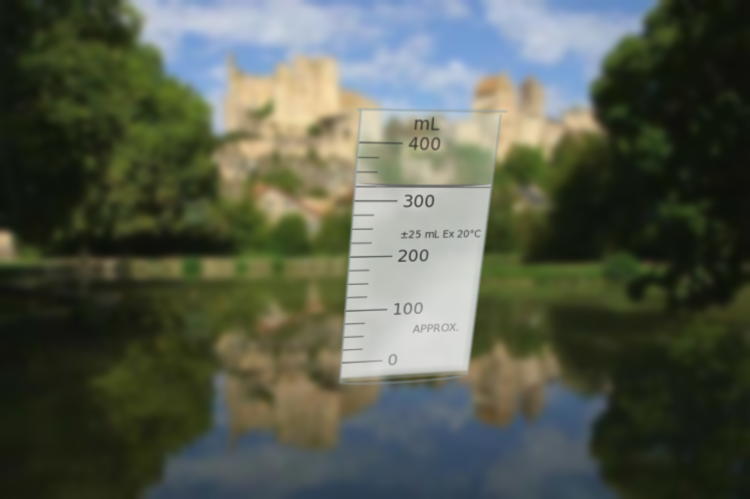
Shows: 325 mL
